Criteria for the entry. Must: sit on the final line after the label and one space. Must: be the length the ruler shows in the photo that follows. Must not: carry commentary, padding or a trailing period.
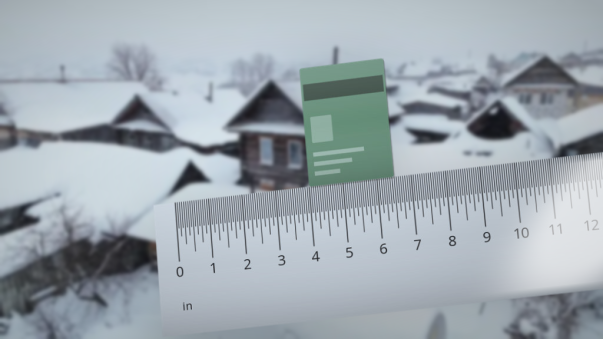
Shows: 2.5 in
